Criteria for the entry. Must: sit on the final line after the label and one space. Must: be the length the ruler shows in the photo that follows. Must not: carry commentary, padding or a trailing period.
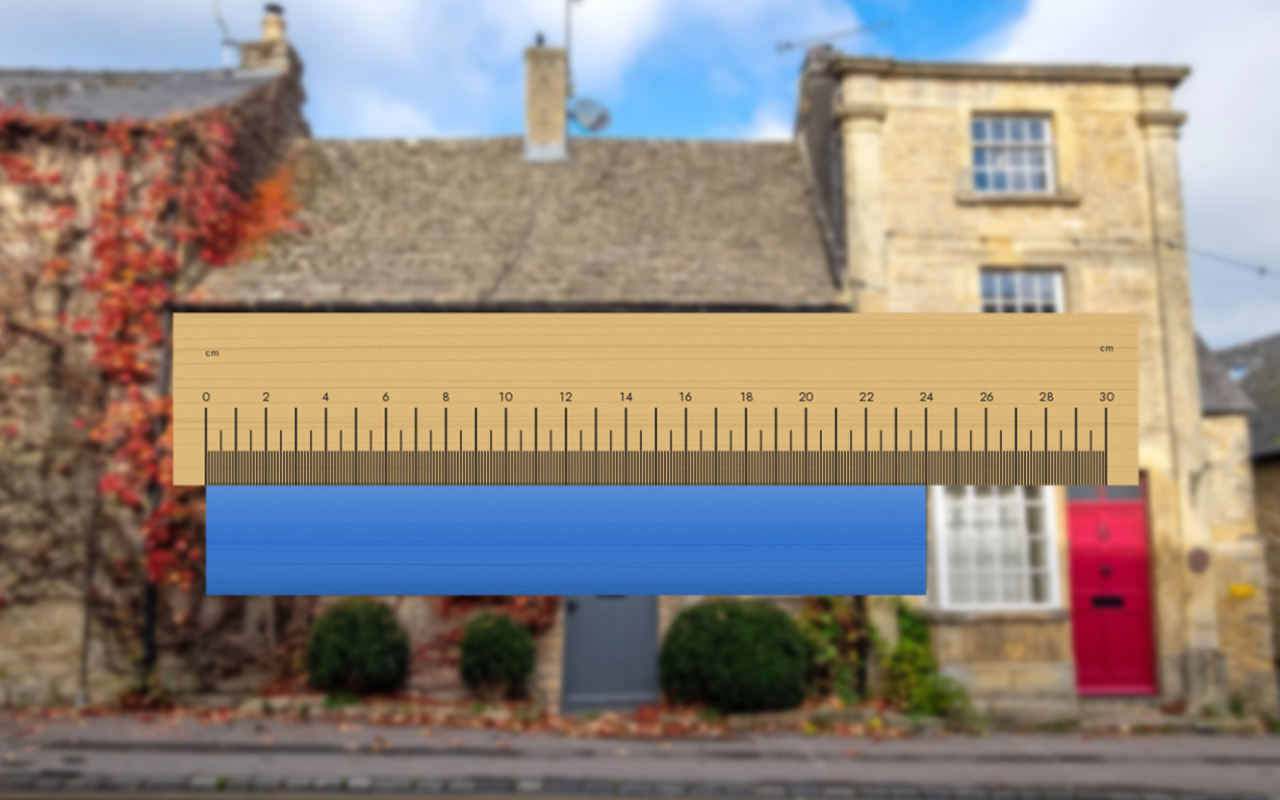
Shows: 24 cm
